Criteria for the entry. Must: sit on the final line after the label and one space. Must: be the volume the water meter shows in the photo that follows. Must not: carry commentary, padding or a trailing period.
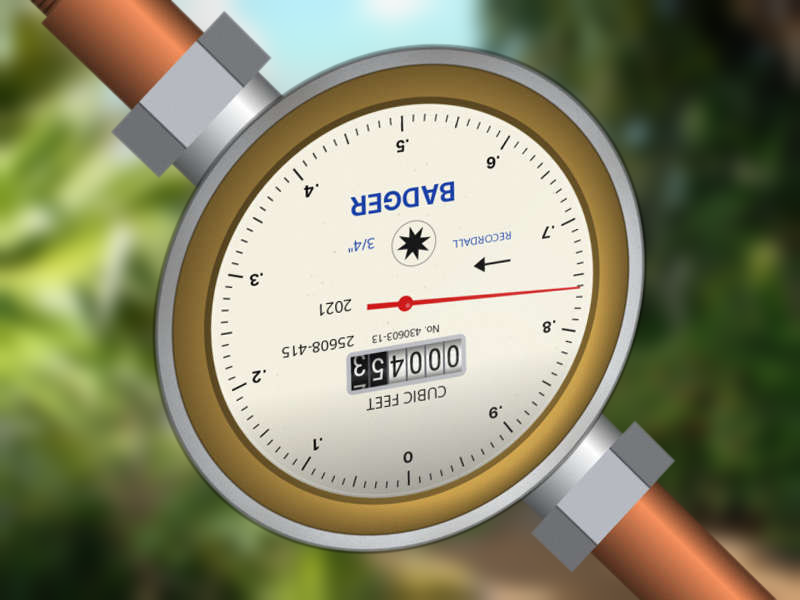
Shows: 452.76 ft³
